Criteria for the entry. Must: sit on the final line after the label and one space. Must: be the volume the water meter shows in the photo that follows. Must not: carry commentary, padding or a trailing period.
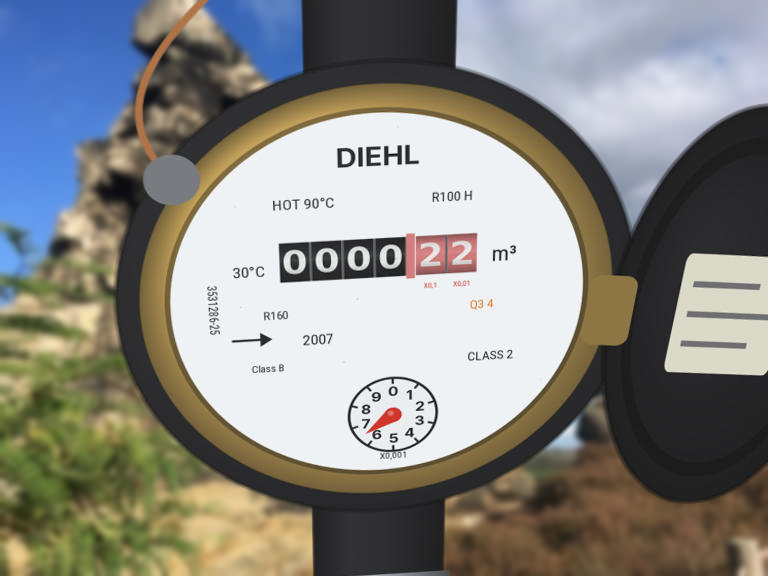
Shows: 0.226 m³
